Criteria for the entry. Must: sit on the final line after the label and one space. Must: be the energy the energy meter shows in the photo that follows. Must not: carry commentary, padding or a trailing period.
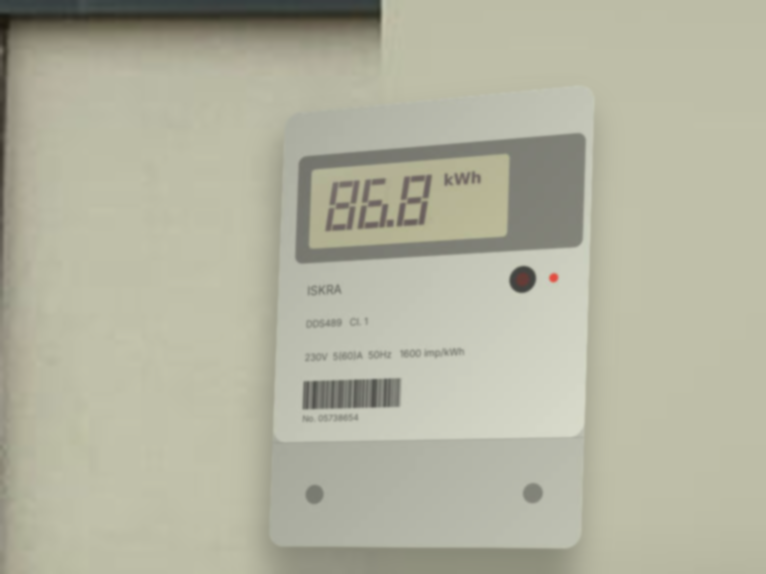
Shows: 86.8 kWh
